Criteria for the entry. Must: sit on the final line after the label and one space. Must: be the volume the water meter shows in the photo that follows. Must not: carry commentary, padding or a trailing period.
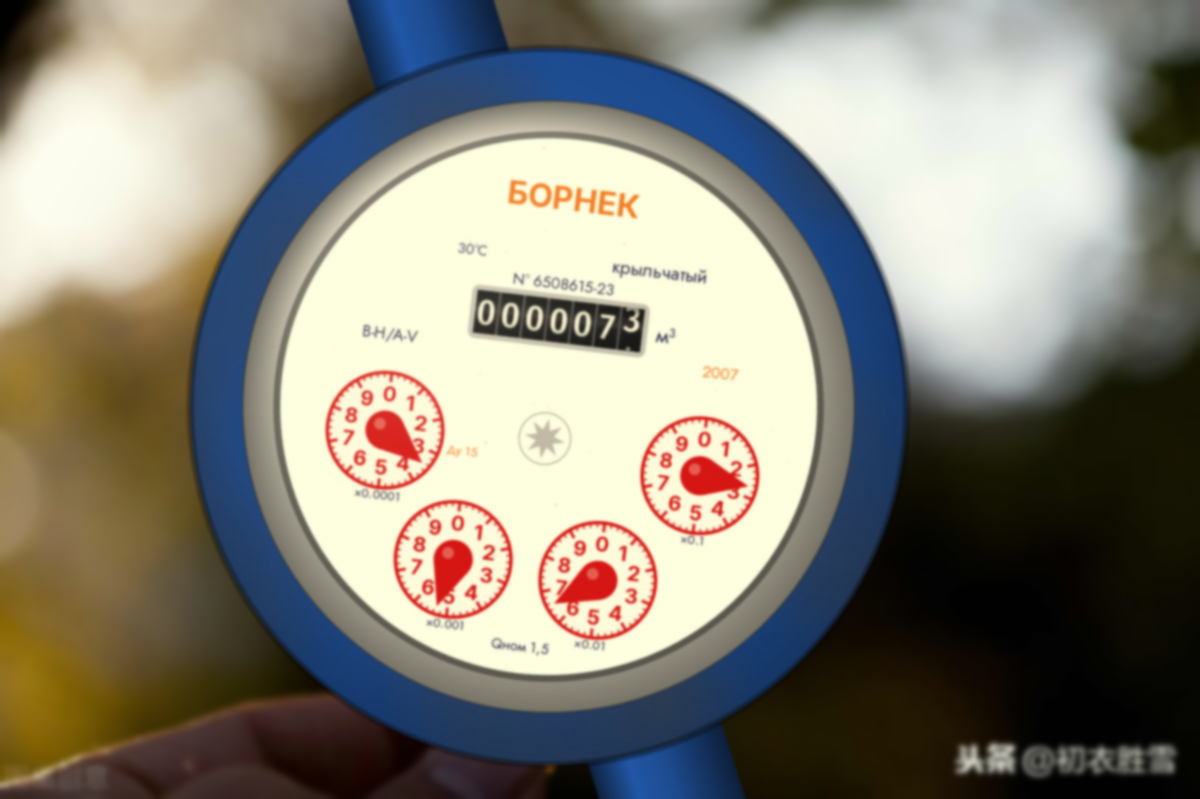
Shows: 73.2653 m³
